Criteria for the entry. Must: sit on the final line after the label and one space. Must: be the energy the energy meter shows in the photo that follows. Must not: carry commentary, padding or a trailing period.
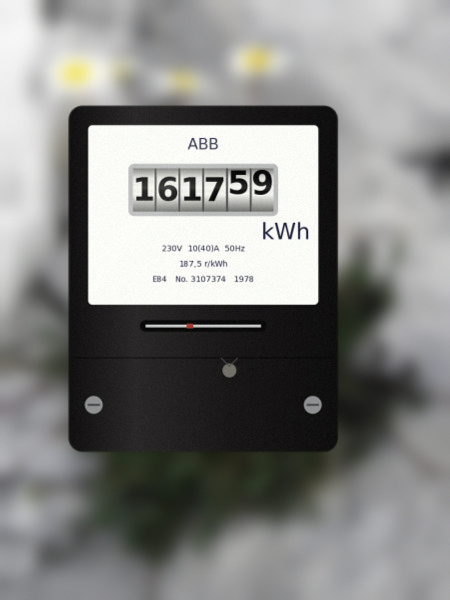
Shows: 161759 kWh
